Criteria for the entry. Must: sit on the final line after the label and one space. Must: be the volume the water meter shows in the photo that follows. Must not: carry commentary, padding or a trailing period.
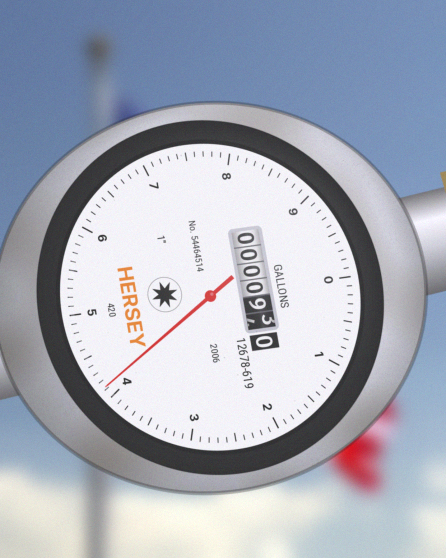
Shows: 934.1 gal
